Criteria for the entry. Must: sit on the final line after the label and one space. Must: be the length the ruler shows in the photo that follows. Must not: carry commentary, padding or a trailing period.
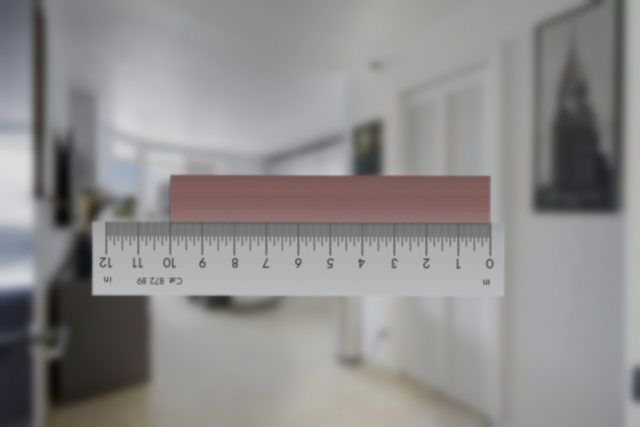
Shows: 10 in
